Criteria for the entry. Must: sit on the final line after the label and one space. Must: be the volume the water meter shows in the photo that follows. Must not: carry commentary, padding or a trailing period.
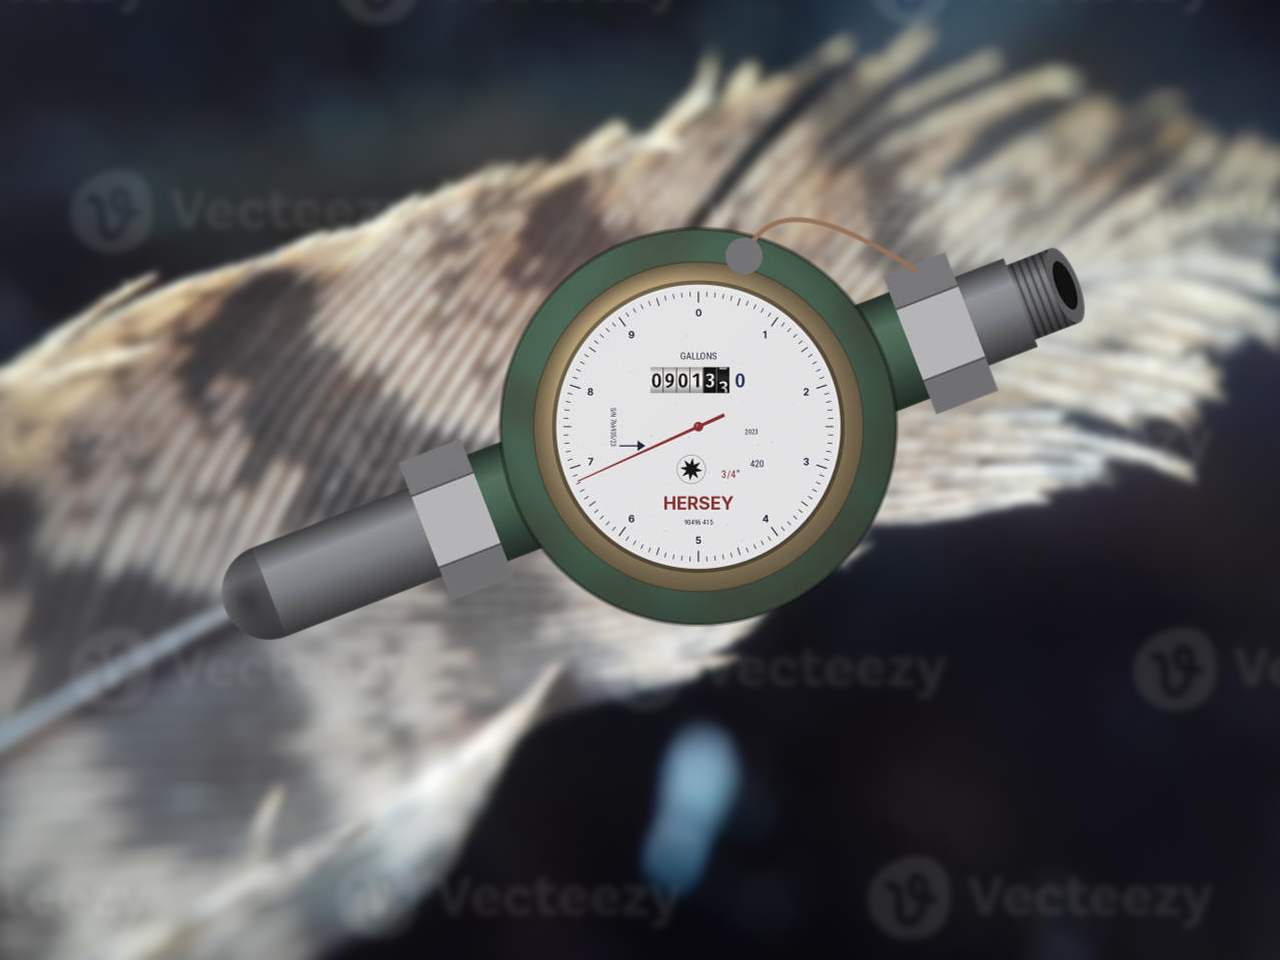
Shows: 901326.8 gal
